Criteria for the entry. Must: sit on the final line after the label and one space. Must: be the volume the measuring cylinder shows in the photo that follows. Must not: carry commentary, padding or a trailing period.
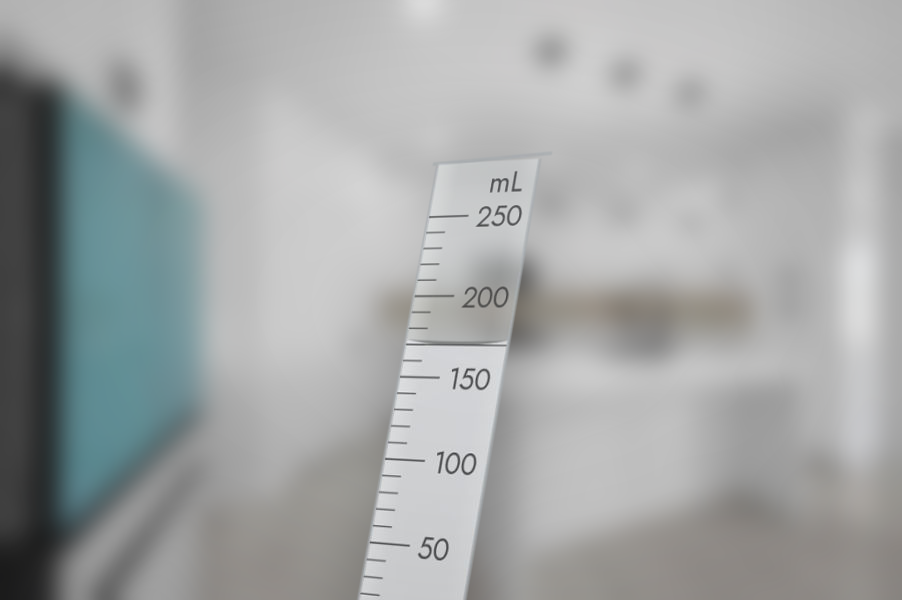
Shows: 170 mL
